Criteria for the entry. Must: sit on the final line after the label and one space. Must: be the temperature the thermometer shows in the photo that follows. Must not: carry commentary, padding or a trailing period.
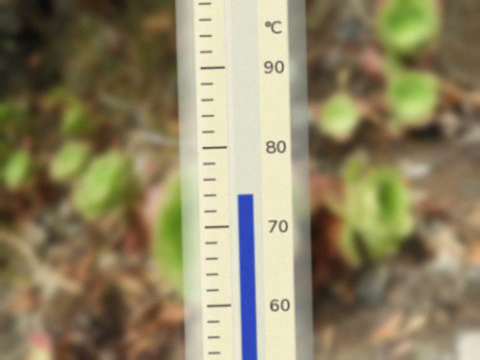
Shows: 74 °C
